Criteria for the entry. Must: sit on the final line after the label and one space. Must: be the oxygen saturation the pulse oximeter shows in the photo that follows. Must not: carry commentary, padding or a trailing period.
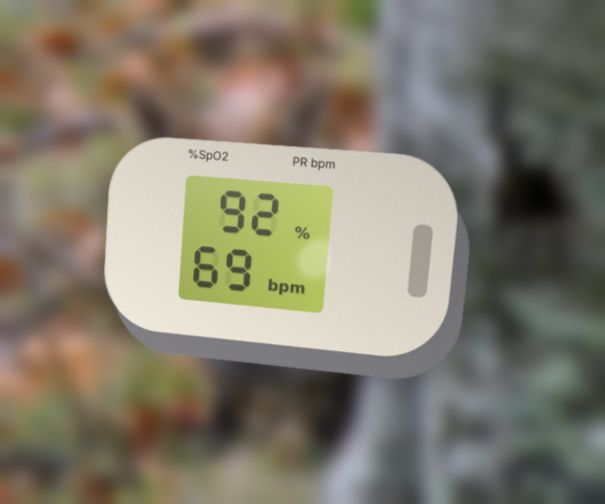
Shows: 92 %
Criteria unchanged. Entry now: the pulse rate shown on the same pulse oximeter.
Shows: 69 bpm
